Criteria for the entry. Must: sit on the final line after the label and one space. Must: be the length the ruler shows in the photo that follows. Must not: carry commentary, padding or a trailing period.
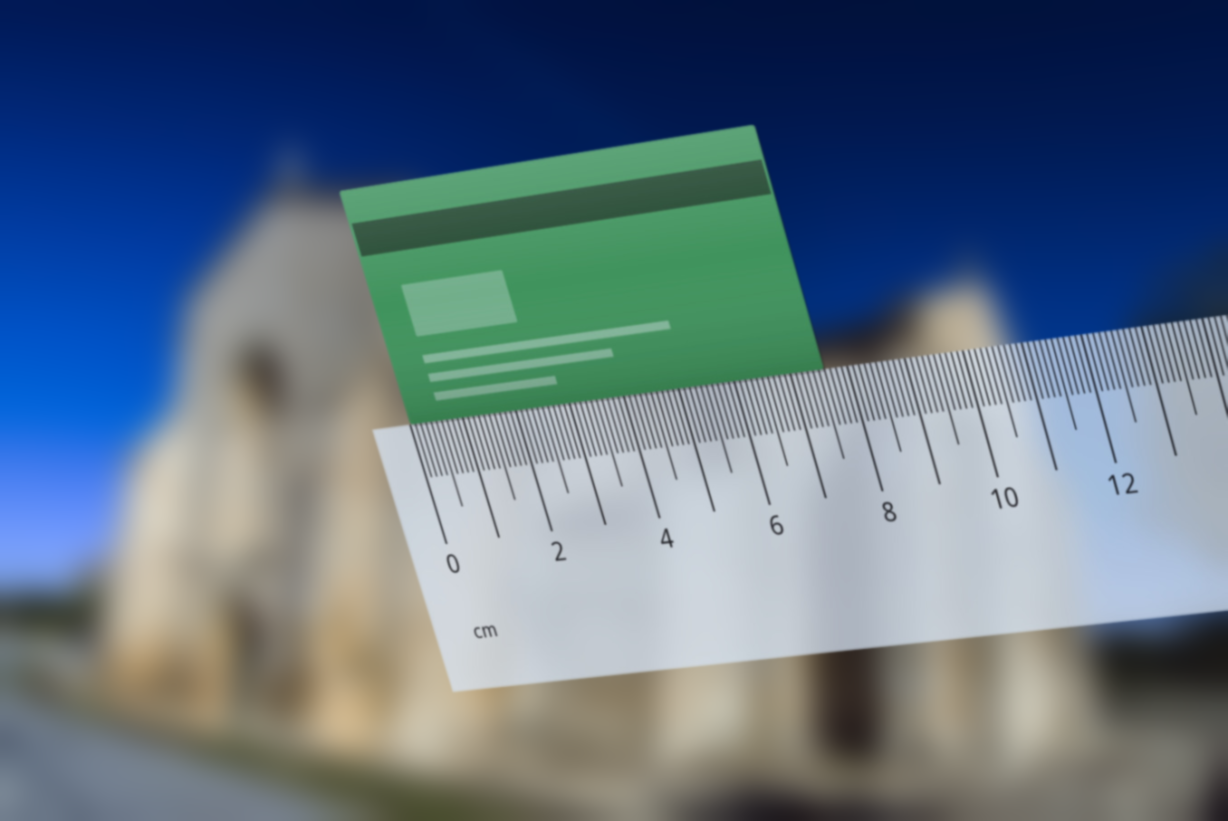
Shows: 7.6 cm
